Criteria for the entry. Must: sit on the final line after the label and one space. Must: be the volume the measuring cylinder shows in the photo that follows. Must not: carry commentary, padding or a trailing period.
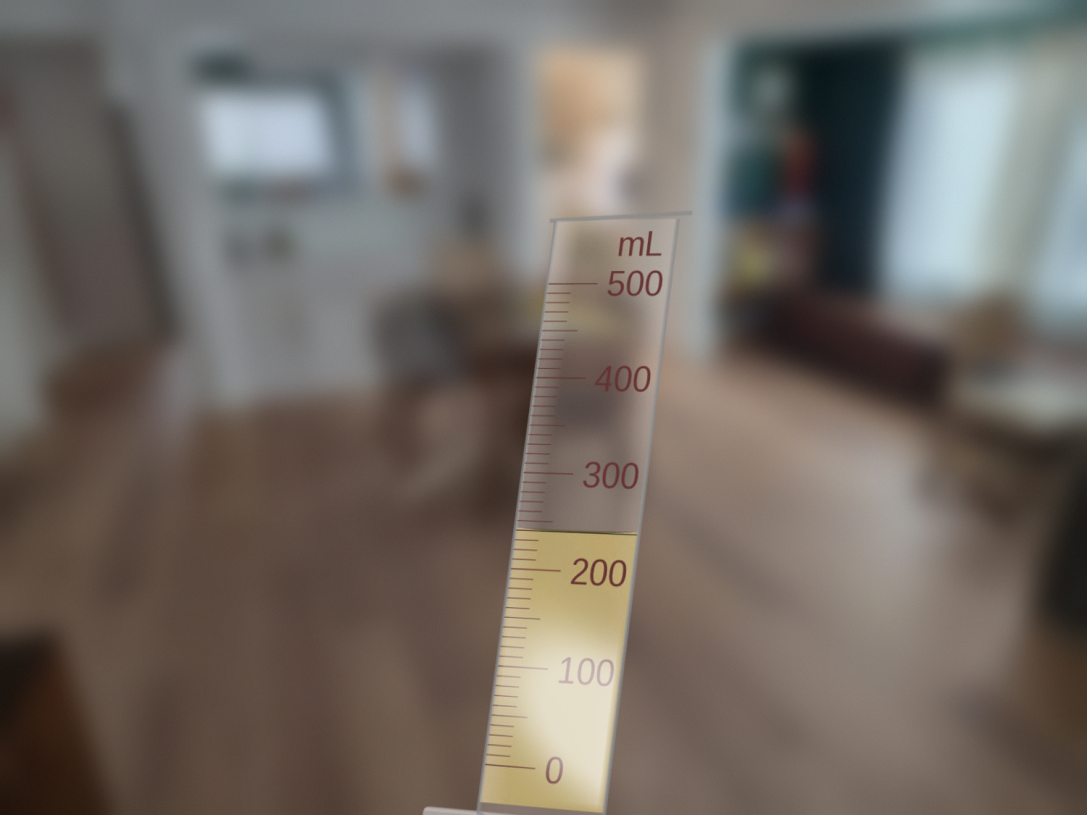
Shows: 240 mL
